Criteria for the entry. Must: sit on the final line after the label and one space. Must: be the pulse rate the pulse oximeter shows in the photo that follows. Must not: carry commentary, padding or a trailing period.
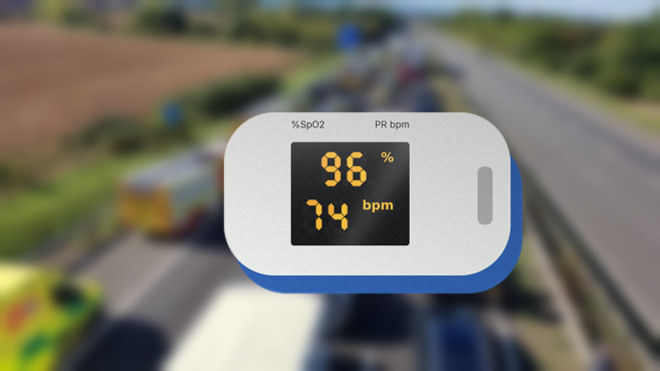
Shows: 74 bpm
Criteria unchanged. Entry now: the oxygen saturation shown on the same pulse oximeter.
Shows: 96 %
